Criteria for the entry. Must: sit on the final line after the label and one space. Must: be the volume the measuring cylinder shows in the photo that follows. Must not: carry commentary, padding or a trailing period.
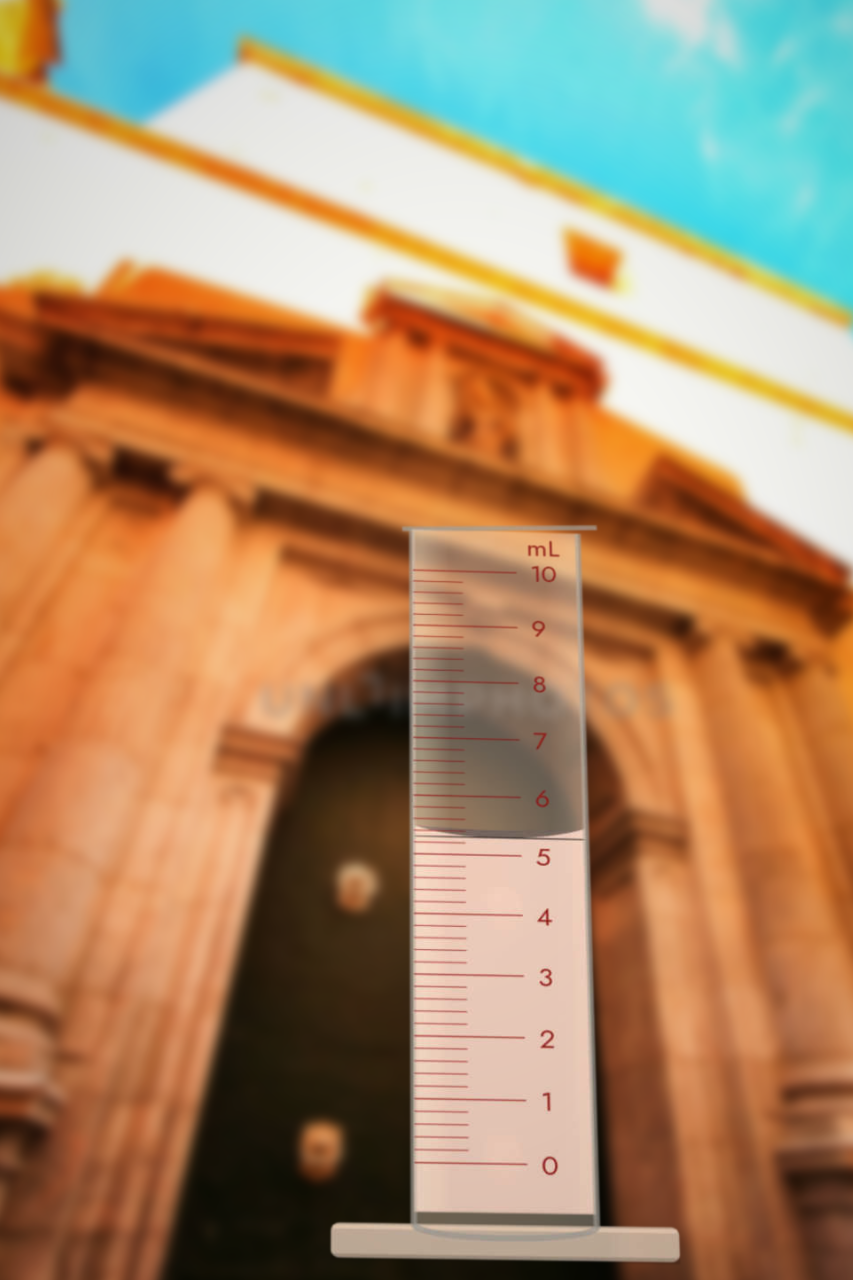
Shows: 5.3 mL
